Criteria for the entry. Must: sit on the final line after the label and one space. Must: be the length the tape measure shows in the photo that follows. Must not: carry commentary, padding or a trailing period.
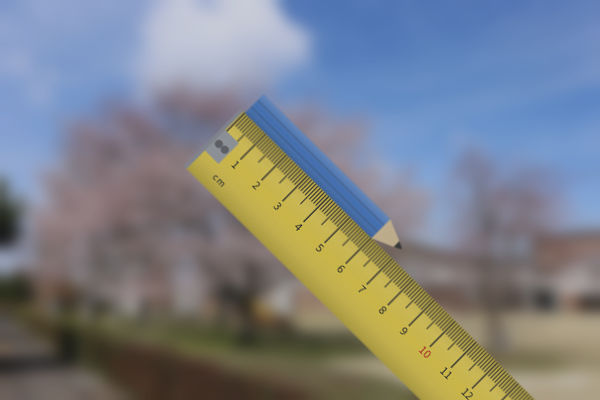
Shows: 7 cm
